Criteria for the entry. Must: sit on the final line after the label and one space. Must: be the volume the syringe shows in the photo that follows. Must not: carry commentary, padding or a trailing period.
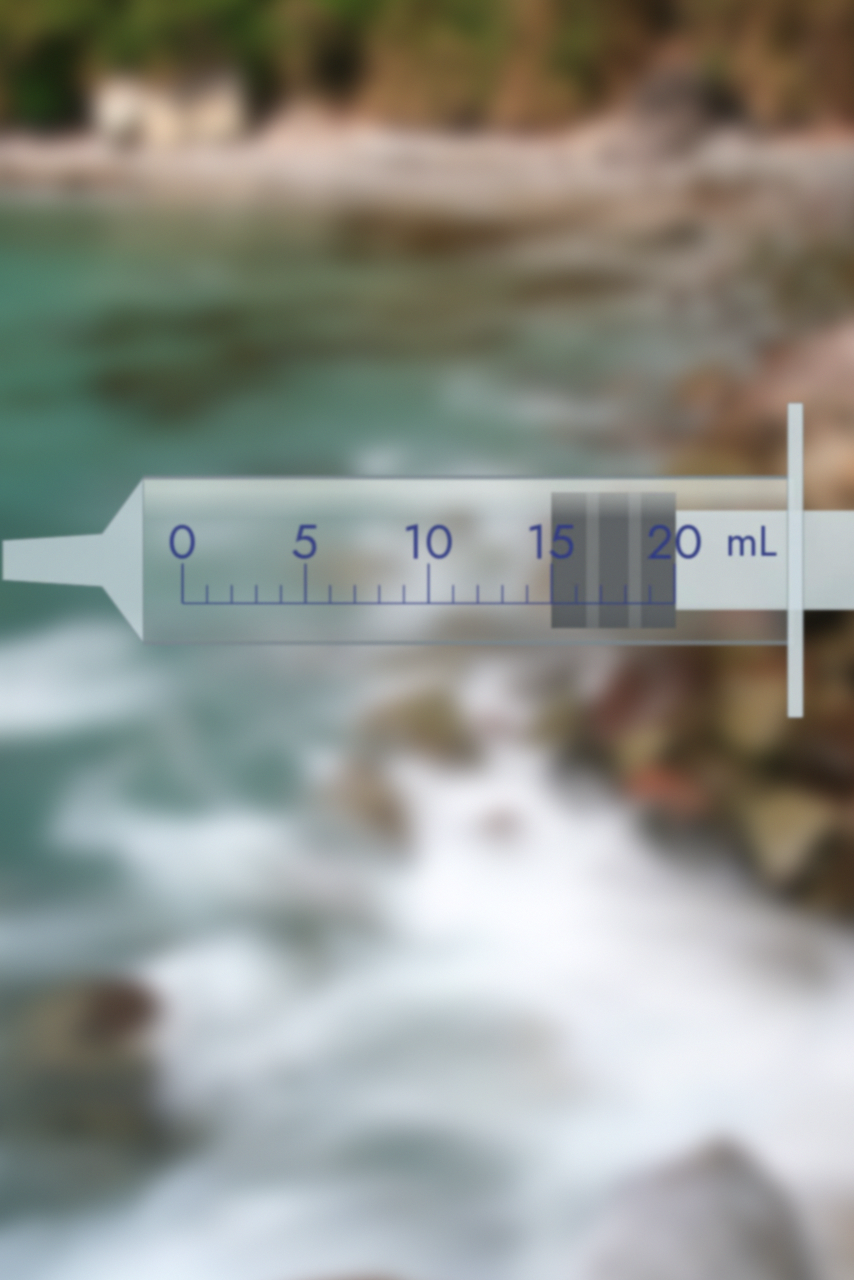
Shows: 15 mL
